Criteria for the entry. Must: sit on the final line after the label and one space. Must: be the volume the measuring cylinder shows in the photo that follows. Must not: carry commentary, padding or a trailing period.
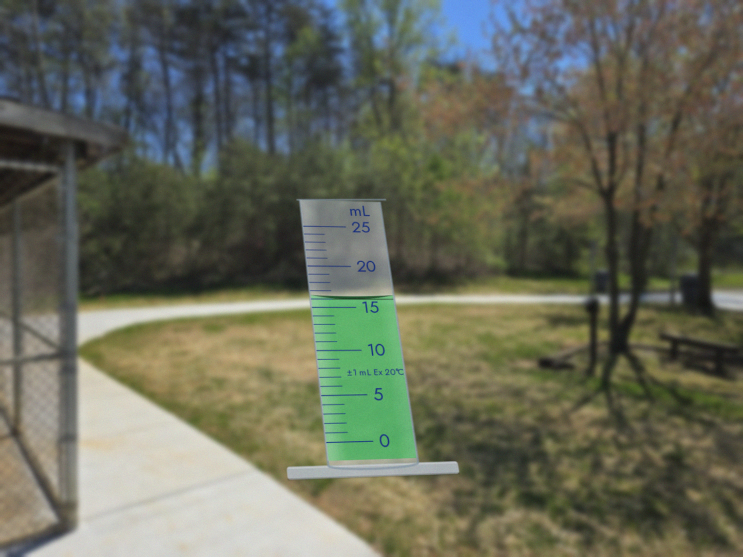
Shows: 16 mL
